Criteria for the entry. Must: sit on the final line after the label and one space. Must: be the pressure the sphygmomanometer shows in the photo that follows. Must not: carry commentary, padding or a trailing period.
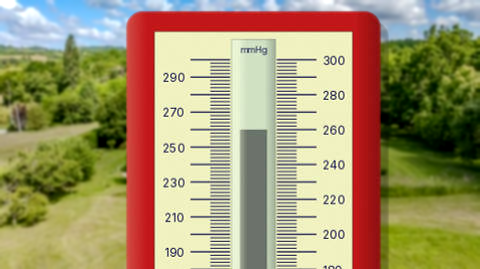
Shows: 260 mmHg
